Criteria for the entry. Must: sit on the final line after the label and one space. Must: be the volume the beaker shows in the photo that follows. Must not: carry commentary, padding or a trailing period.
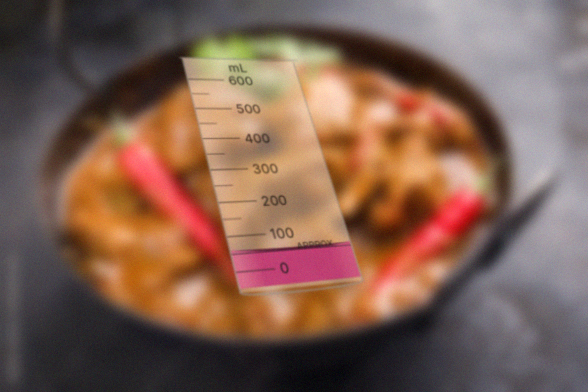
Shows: 50 mL
